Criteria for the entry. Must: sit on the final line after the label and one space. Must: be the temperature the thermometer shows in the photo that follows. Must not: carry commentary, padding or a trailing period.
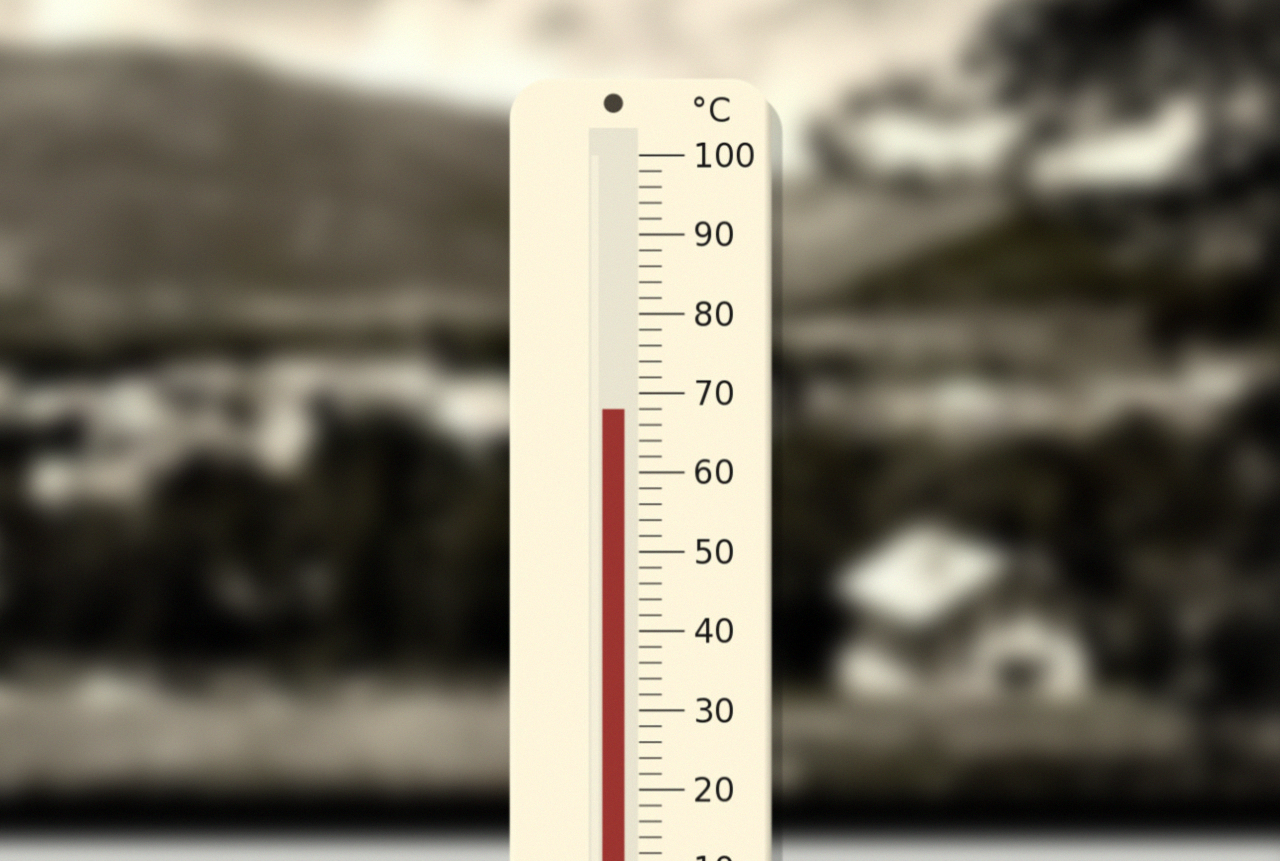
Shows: 68 °C
